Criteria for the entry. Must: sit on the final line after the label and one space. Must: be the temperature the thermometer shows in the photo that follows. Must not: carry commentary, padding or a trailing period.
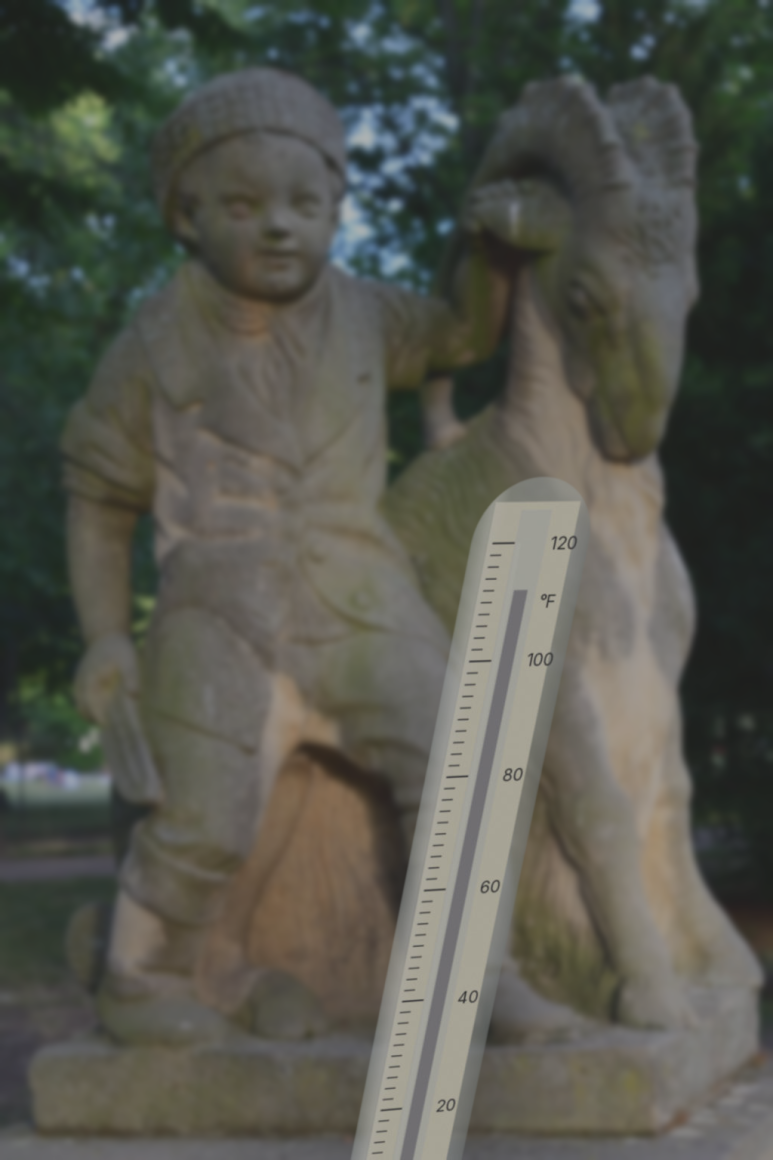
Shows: 112 °F
